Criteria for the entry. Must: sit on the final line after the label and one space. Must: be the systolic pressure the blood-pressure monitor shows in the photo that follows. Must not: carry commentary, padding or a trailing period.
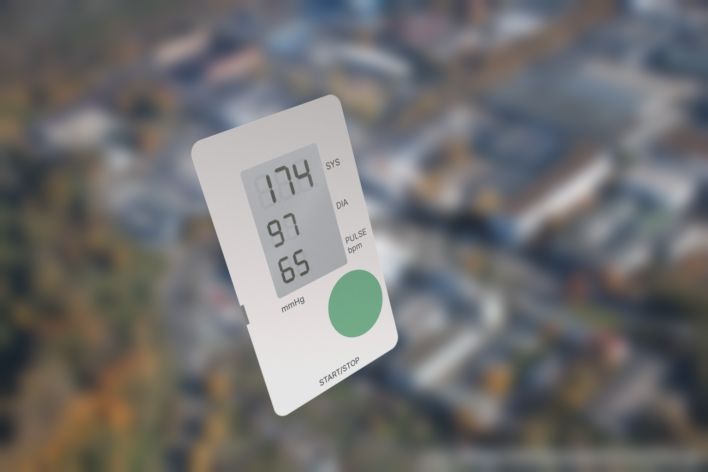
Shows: 174 mmHg
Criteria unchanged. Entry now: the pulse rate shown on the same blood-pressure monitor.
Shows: 65 bpm
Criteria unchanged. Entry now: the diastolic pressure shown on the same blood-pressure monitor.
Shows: 97 mmHg
